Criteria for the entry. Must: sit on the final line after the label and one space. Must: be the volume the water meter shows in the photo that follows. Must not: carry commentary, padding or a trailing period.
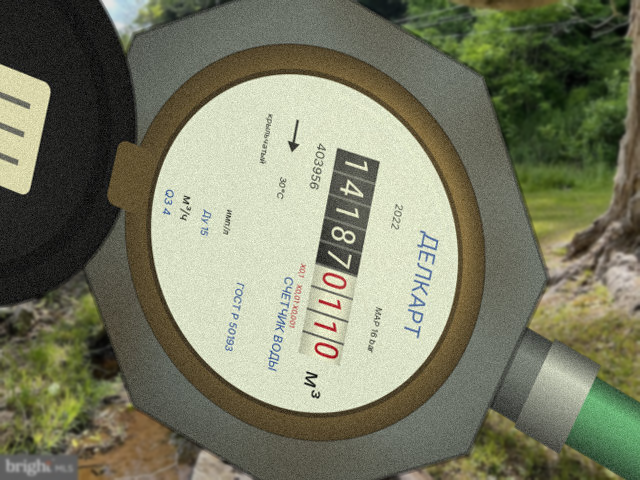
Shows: 14187.0110 m³
